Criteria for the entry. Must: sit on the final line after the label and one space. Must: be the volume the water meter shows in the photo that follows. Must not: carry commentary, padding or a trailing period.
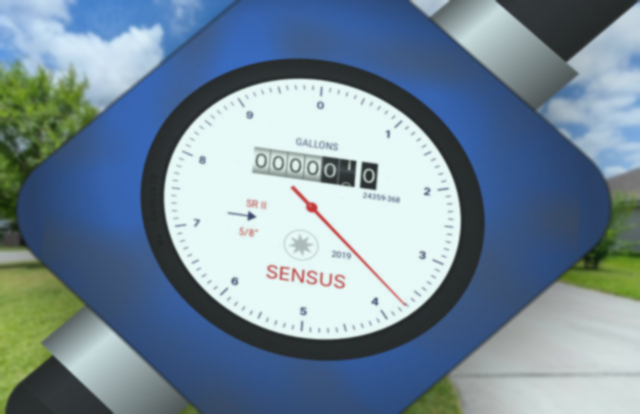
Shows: 13.7 gal
